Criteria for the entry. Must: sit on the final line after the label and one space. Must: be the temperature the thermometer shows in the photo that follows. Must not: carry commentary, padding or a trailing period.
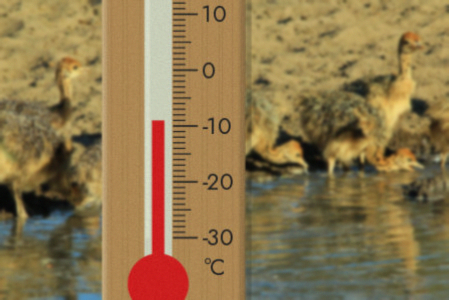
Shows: -9 °C
